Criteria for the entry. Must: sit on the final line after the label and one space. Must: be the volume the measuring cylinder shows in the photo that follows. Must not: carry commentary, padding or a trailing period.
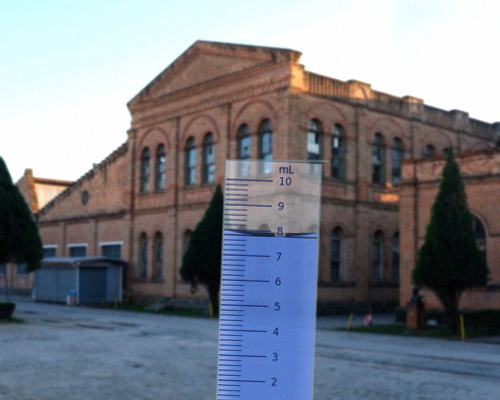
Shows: 7.8 mL
